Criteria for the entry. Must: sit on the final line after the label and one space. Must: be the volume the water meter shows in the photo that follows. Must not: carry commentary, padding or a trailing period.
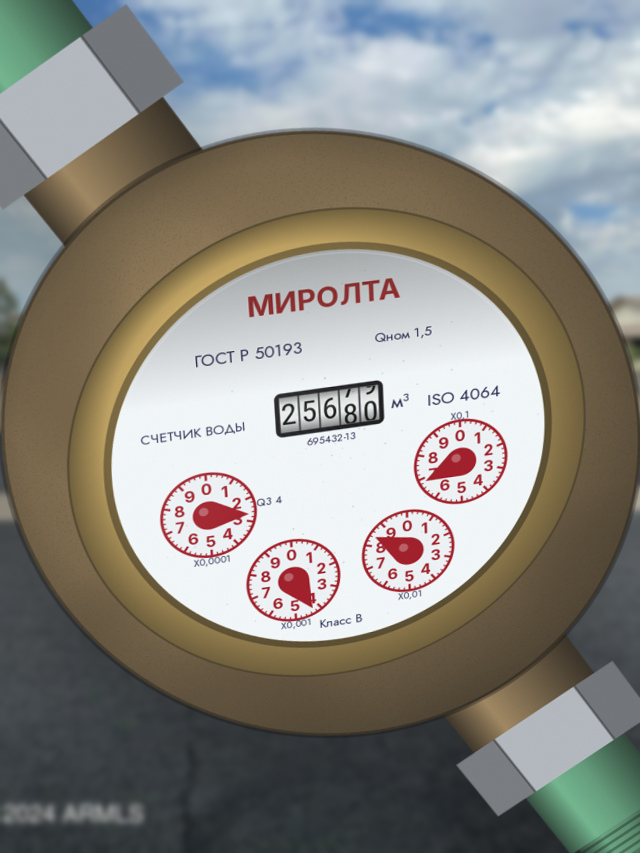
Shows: 25679.6842 m³
